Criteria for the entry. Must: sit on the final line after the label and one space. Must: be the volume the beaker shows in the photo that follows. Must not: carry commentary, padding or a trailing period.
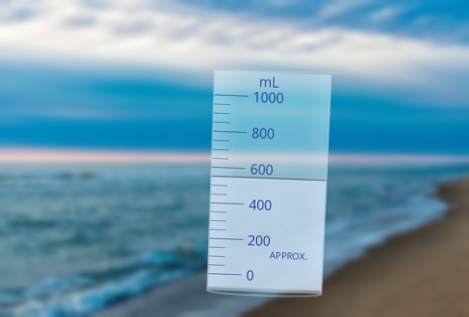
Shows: 550 mL
